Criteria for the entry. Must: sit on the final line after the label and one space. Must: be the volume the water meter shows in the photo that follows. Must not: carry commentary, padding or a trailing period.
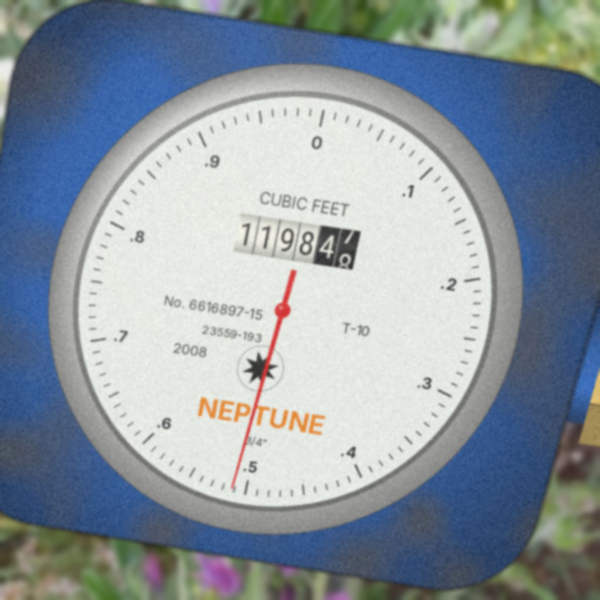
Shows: 119847.51 ft³
